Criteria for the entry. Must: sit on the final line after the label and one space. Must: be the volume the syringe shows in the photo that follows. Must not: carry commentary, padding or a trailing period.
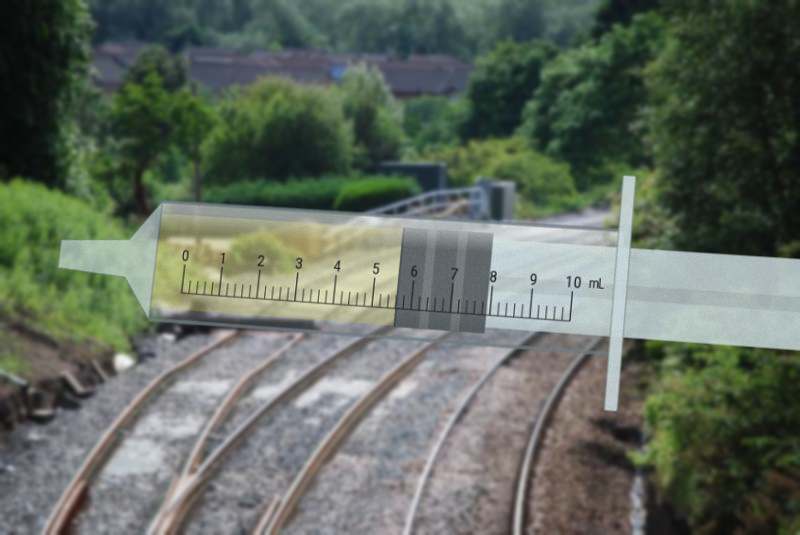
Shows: 5.6 mL
